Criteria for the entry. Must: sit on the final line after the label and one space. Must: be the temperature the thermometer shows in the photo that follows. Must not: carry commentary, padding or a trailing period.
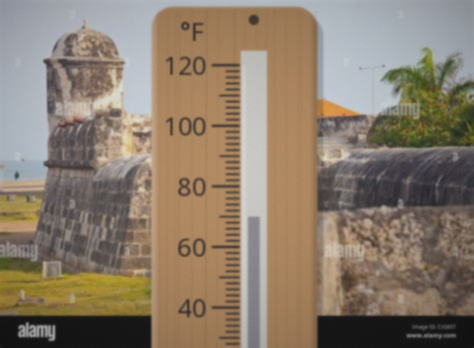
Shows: 70 °F
